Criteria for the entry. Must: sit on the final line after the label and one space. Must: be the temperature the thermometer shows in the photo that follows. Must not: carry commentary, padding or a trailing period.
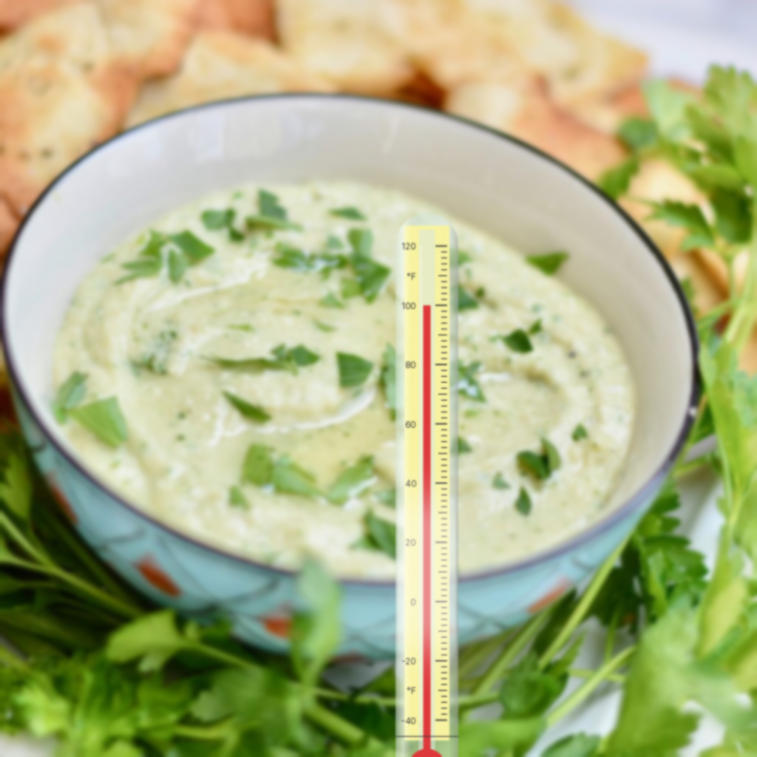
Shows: 100 °F
